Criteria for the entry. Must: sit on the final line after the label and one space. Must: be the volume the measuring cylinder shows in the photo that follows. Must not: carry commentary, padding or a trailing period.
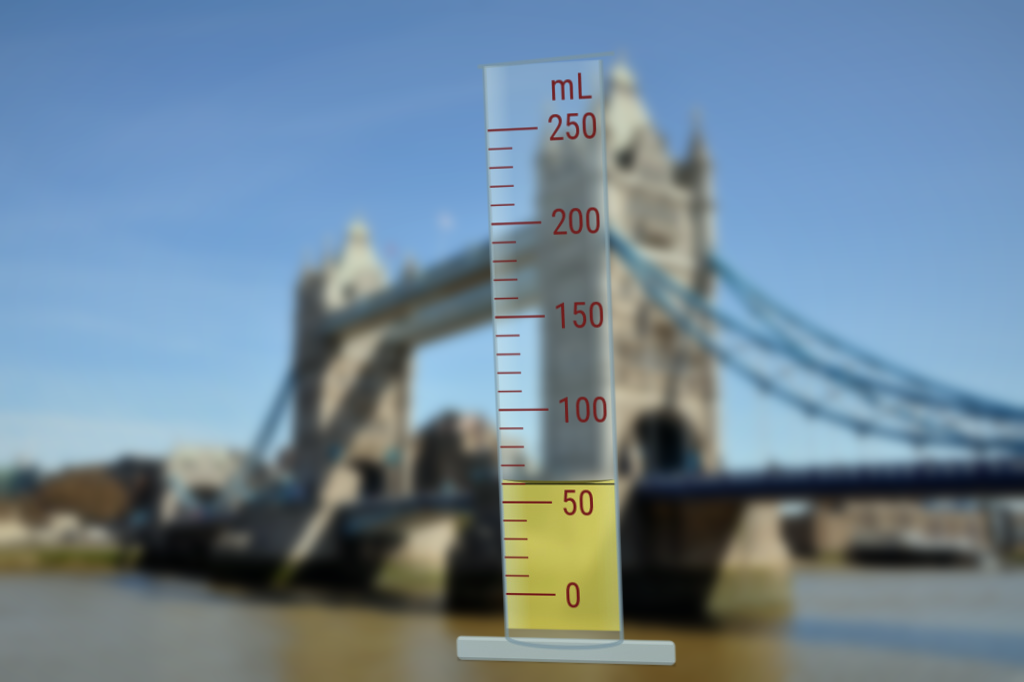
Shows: 60 mL
